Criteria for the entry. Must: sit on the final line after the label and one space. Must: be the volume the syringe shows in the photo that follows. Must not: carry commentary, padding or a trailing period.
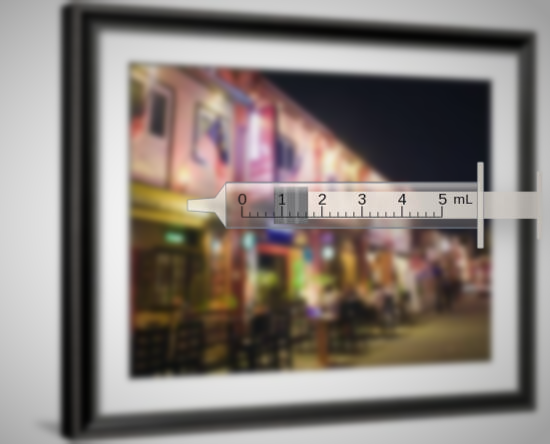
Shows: 0.8 mL
